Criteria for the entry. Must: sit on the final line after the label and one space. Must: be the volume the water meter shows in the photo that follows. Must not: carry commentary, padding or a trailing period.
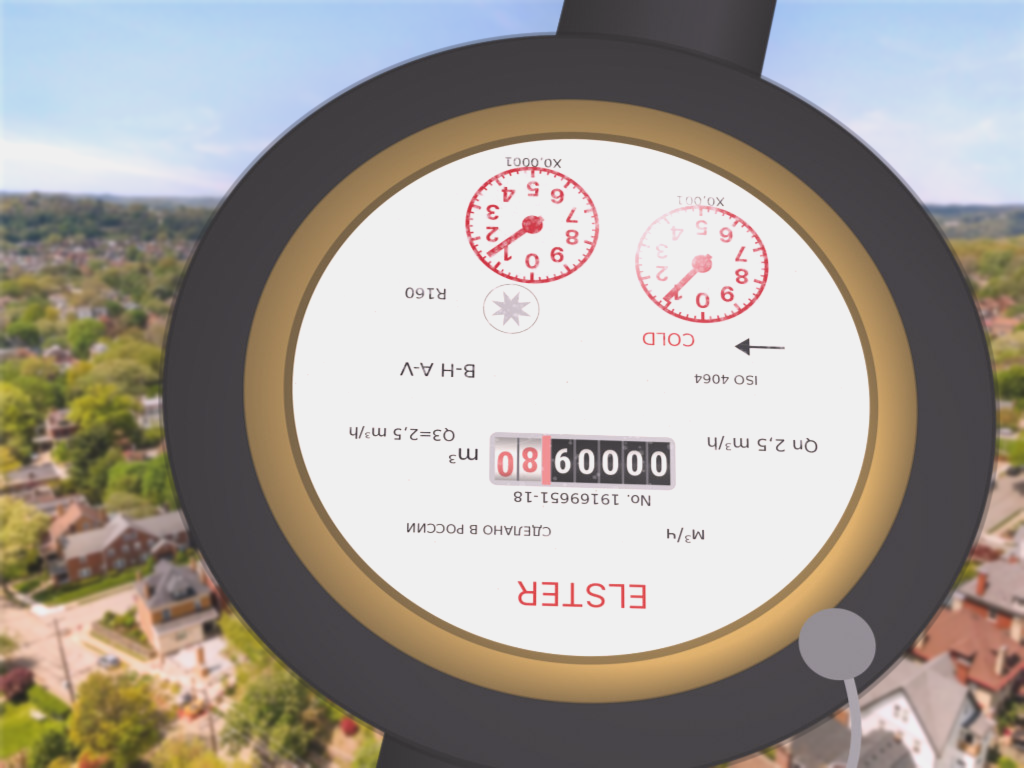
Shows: 9.8011 m³
